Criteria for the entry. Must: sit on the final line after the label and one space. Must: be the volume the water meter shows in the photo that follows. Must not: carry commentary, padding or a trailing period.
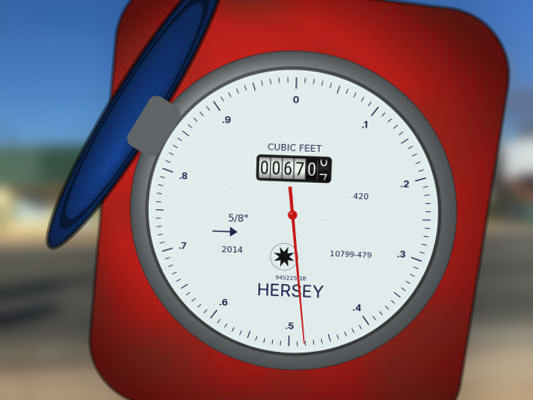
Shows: 6706.48 ft³
